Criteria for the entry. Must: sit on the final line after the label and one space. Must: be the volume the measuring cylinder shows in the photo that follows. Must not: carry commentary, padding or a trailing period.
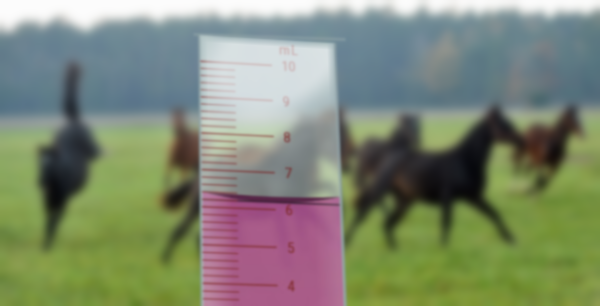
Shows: 6.2 mL
